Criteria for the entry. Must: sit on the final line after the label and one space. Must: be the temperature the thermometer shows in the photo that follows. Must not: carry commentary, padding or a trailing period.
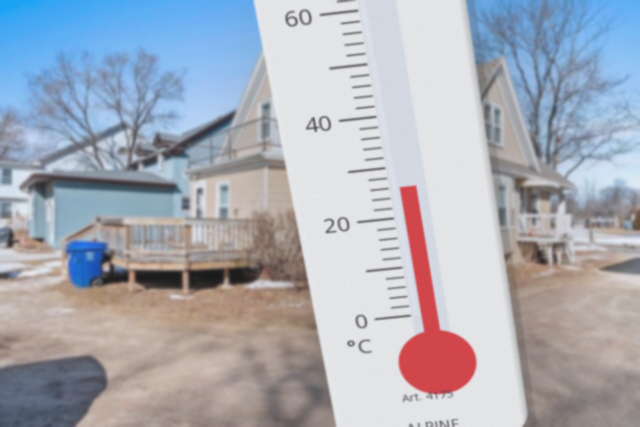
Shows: 26 °C
